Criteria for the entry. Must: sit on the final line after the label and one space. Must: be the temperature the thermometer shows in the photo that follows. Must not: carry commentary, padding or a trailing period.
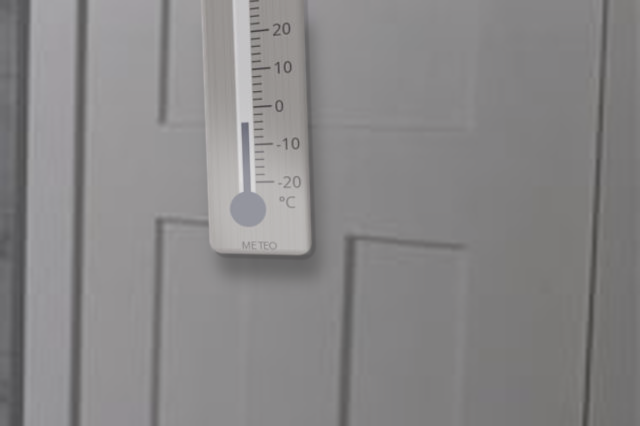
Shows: -4 °C
